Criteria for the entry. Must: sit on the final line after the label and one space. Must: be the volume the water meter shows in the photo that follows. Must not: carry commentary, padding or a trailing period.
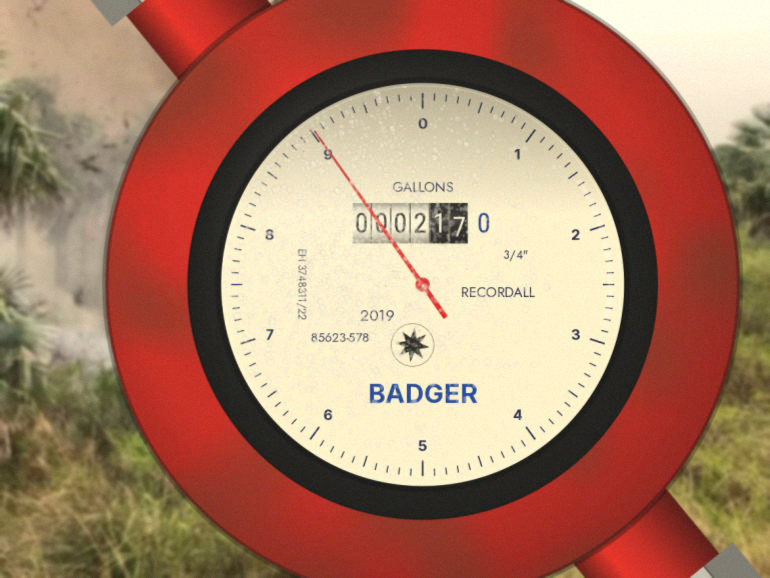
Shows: 2169.0 gal
